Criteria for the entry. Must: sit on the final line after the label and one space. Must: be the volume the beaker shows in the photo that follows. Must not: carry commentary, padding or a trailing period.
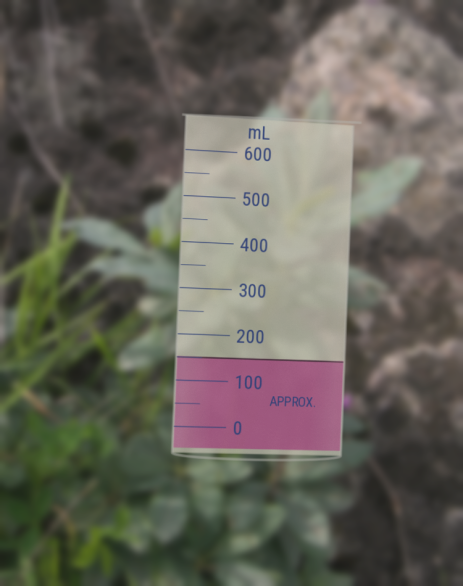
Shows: 150 mL
